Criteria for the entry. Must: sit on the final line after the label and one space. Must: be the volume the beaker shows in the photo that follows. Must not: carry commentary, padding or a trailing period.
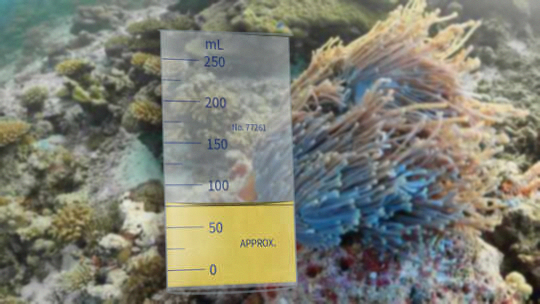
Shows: 75 mL
